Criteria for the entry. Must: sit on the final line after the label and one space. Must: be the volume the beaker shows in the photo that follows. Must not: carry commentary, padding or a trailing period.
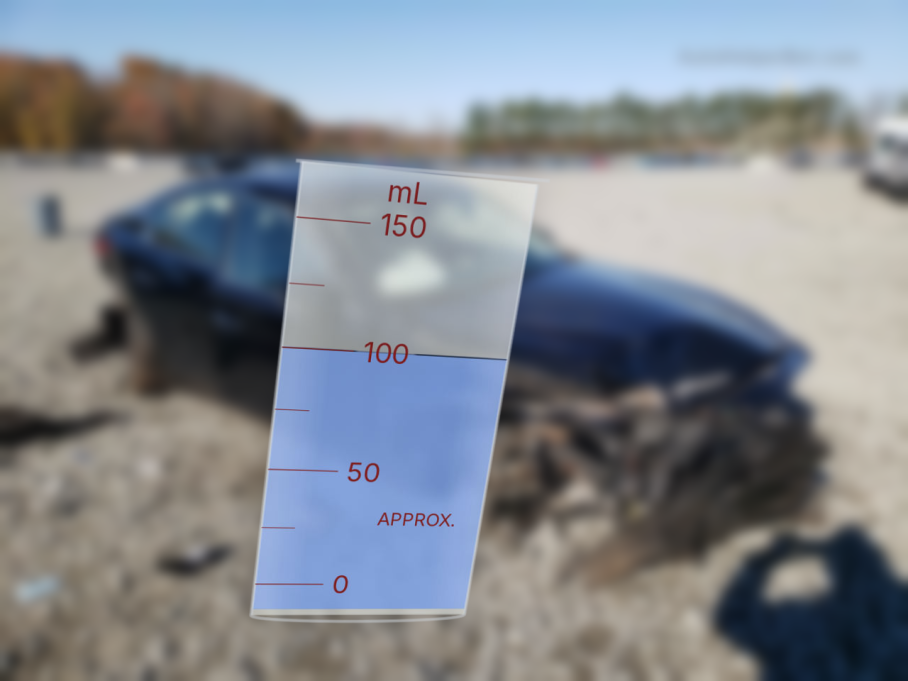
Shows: 100 mL
